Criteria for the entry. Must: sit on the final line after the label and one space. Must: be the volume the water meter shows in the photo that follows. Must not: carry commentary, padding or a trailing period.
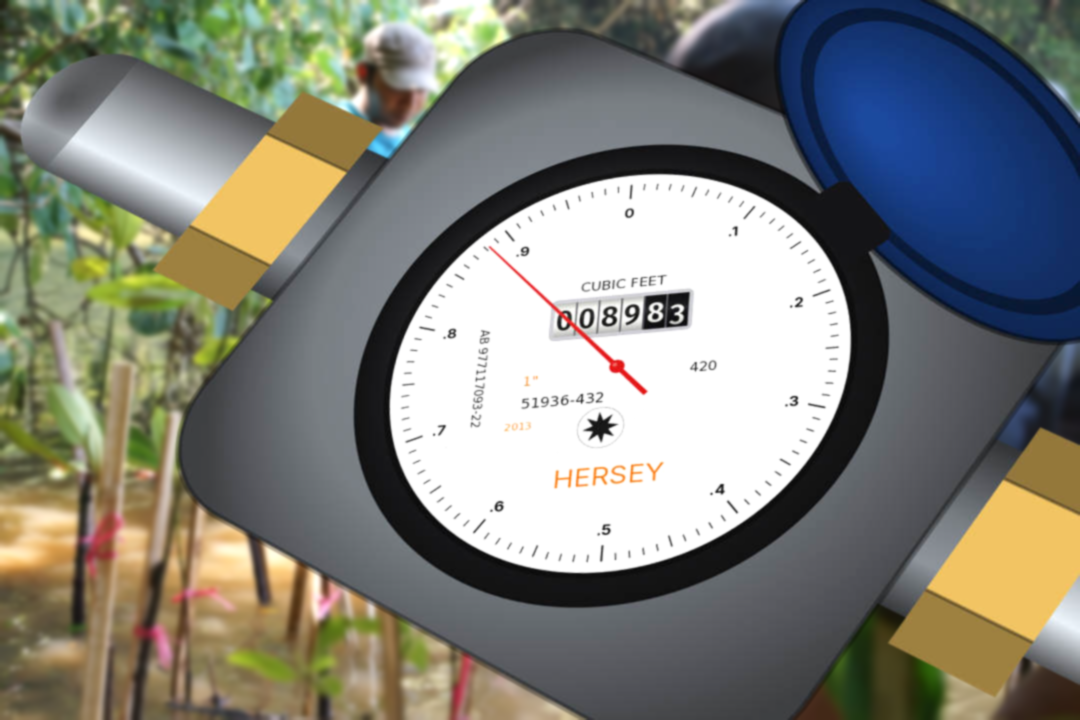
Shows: 8982.88 ft³
